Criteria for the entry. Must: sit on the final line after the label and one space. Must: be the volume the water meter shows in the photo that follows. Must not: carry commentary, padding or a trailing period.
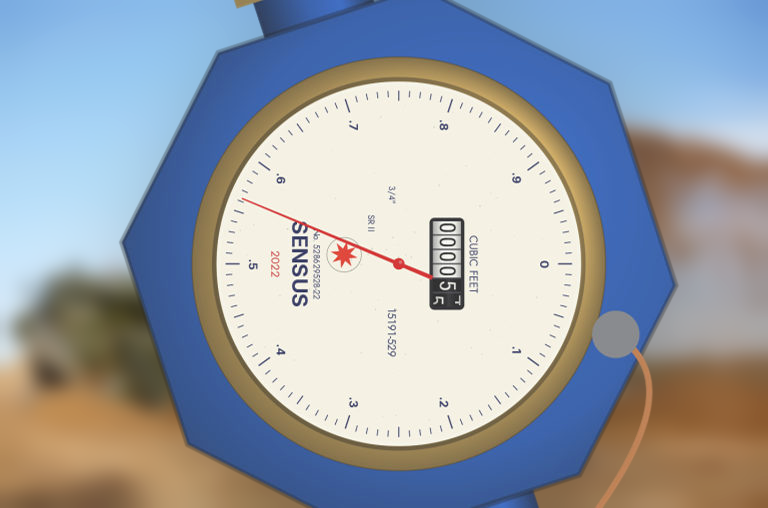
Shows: 54.56 ft³
